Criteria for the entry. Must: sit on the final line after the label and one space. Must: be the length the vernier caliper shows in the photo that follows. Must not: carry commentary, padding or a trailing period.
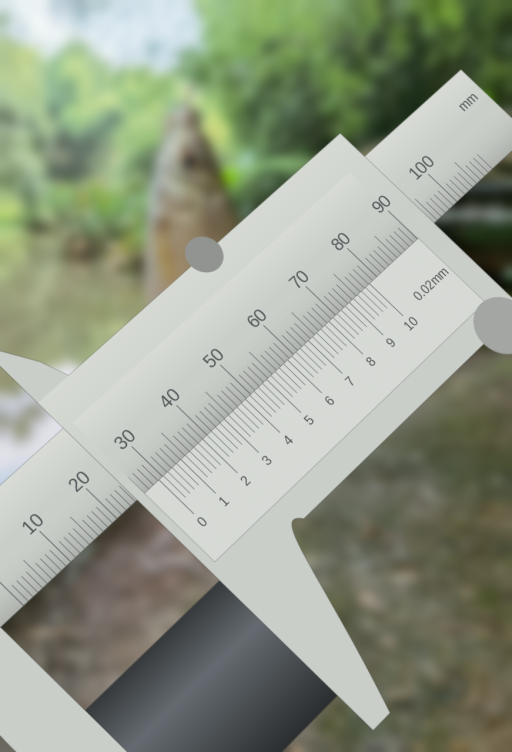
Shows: 29.2 mm
